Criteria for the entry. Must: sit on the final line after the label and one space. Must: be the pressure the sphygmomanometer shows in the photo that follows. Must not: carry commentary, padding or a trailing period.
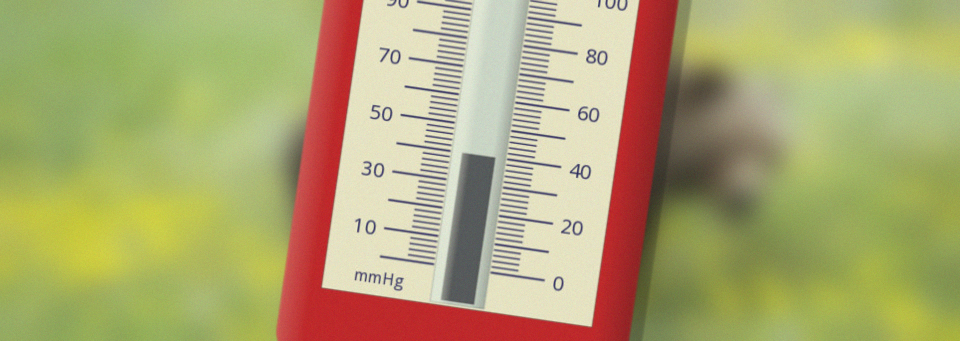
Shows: 40 mmHg
